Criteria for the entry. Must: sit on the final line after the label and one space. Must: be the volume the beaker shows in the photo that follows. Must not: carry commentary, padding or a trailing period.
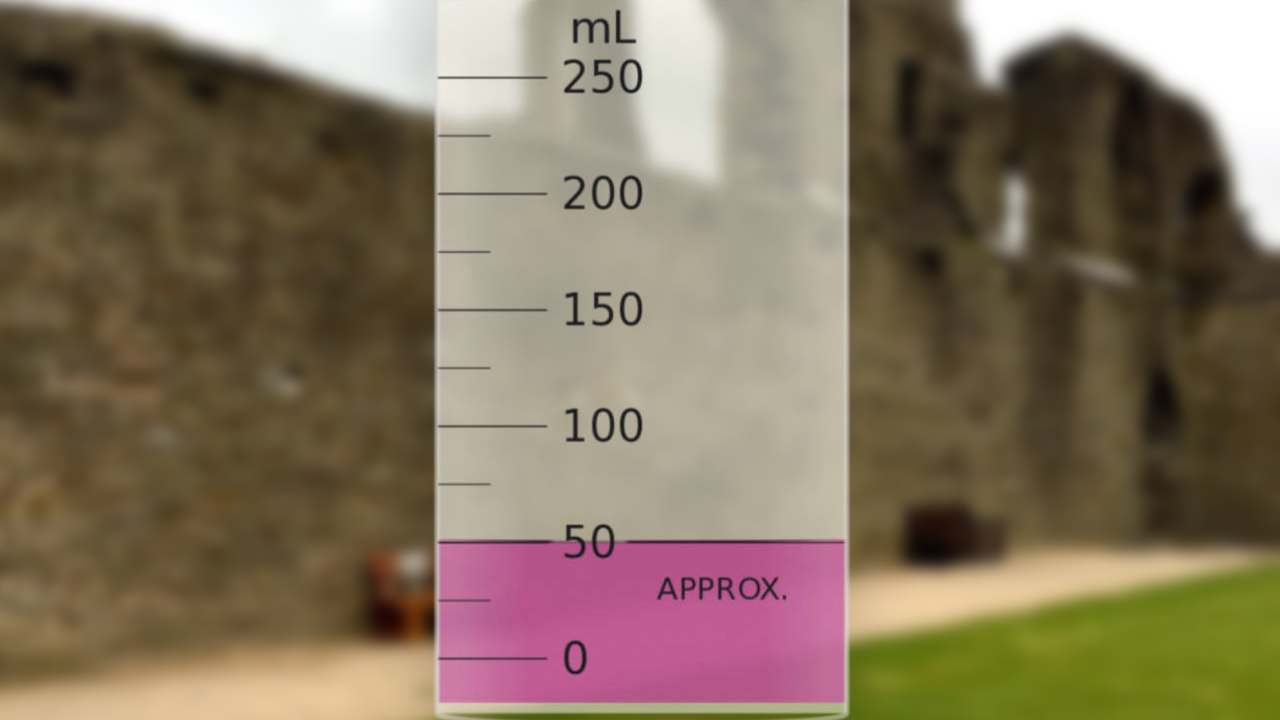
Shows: 50 mL
